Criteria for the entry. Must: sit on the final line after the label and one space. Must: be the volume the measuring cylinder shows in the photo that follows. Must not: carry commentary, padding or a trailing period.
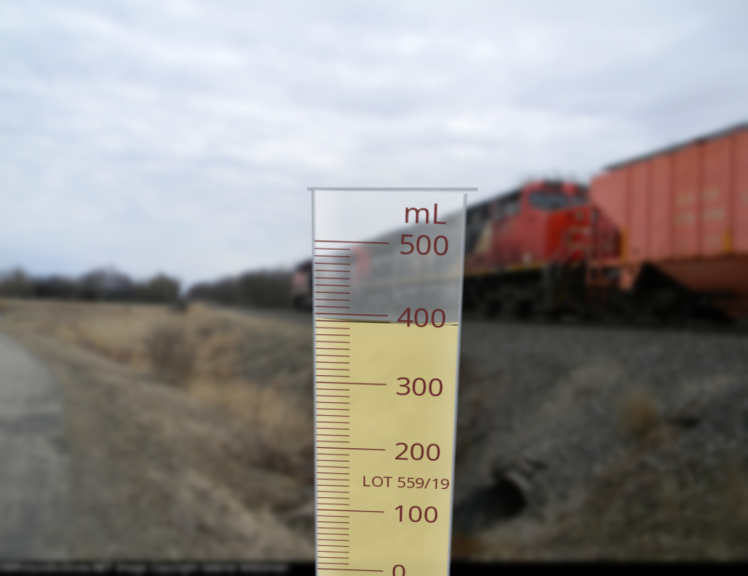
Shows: 390 mL
